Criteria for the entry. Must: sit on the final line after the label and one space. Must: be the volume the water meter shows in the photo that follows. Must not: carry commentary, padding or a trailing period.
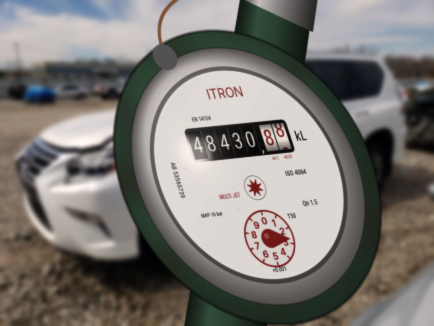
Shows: 48430.882 kL
